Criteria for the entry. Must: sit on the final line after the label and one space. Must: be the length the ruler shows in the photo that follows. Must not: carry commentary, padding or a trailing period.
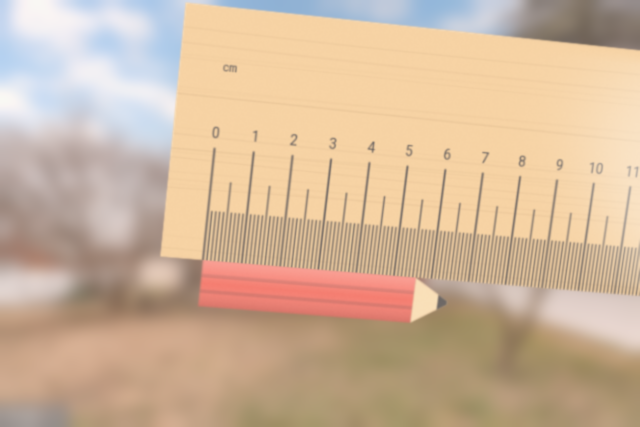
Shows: 6.5 cm
